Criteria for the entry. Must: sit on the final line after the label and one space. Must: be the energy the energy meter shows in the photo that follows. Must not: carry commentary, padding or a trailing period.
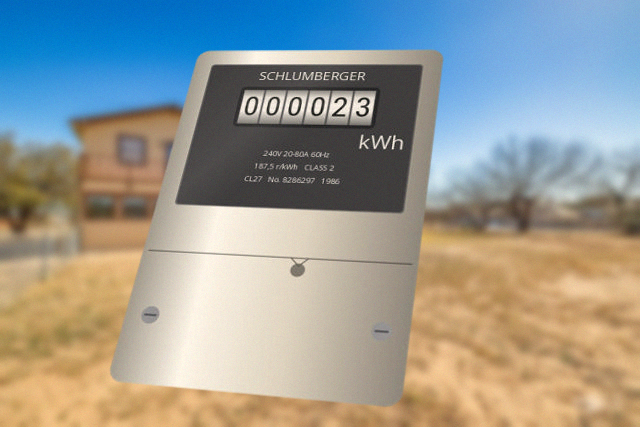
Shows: 23 kWh
